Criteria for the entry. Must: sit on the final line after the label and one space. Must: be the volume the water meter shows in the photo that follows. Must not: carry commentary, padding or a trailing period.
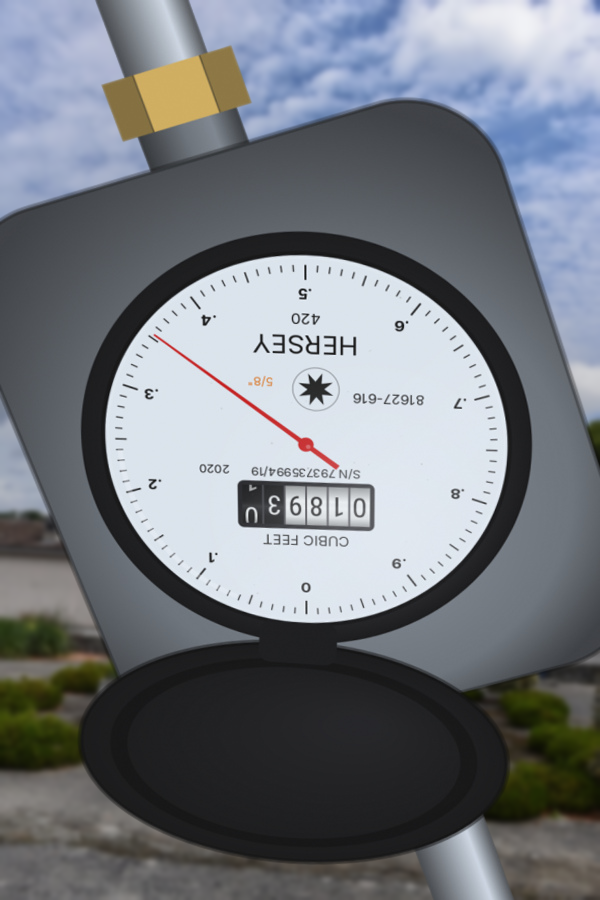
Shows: 18930.35 ft³
